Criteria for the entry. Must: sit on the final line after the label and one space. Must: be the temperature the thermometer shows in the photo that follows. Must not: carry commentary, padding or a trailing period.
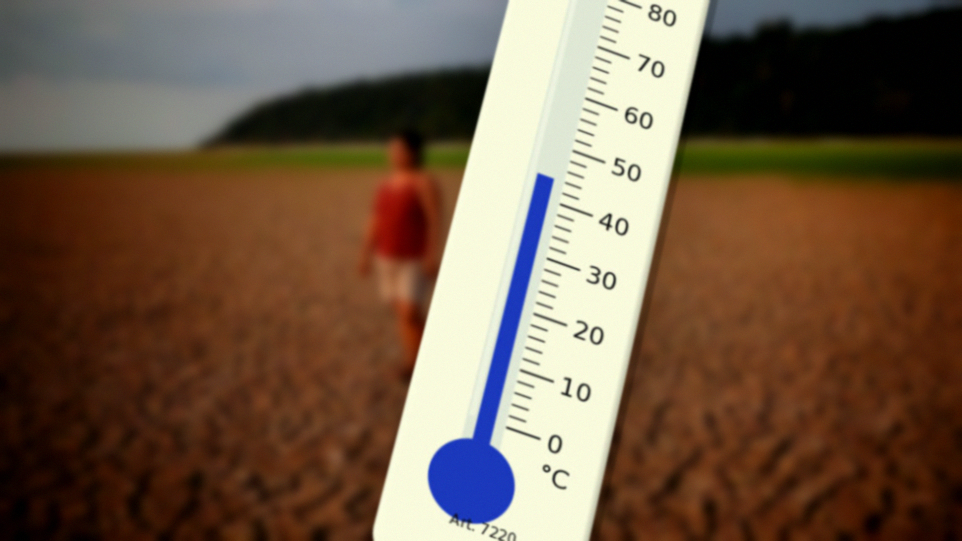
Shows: 44 °C
